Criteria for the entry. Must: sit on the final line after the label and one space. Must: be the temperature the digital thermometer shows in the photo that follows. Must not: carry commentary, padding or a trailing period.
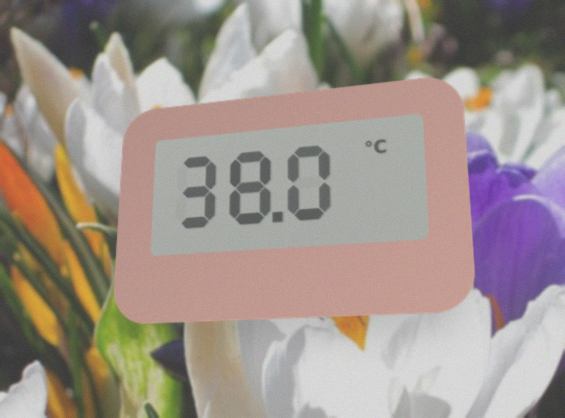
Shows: 38.0 °C
